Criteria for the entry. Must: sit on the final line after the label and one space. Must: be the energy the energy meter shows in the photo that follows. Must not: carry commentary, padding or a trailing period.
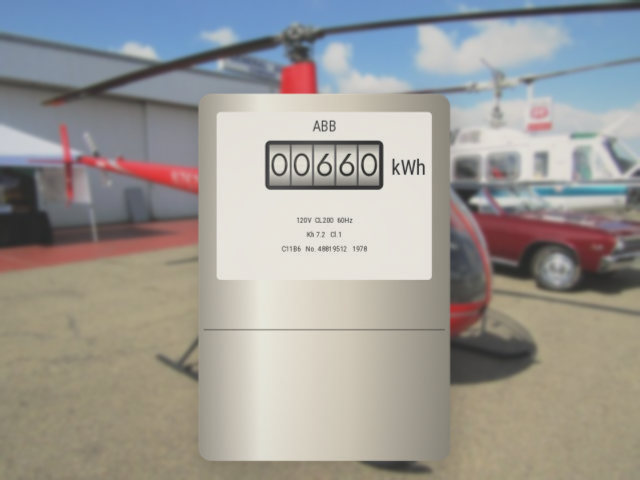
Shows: 660 kWh
